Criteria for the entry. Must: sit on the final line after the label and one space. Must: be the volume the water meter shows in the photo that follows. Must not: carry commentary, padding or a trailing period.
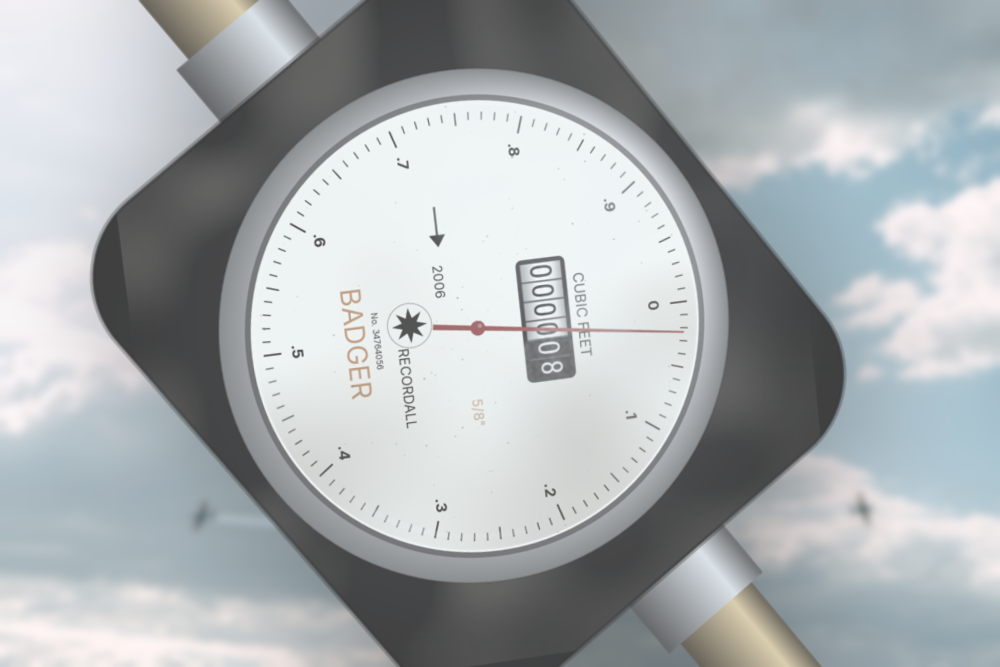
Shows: 8.02 ft³
